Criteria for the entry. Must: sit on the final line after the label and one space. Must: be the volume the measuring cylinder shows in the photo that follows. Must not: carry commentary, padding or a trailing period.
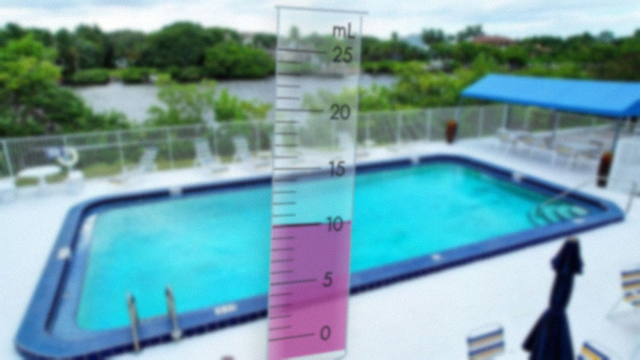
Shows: 10 mL
